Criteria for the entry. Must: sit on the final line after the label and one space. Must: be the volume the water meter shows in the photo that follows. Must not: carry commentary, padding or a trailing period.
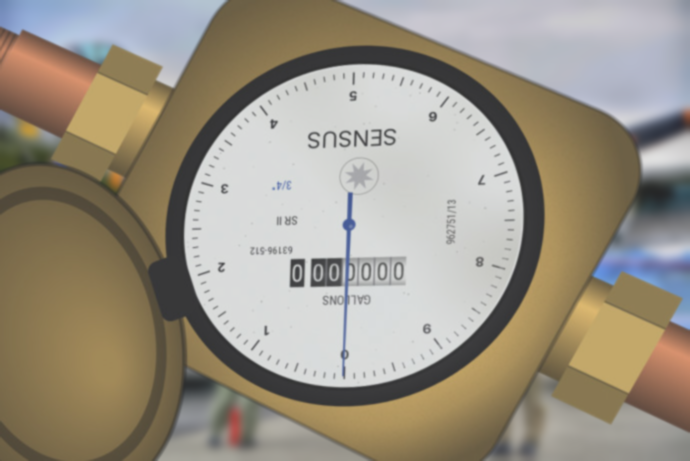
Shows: 0.0 gal
